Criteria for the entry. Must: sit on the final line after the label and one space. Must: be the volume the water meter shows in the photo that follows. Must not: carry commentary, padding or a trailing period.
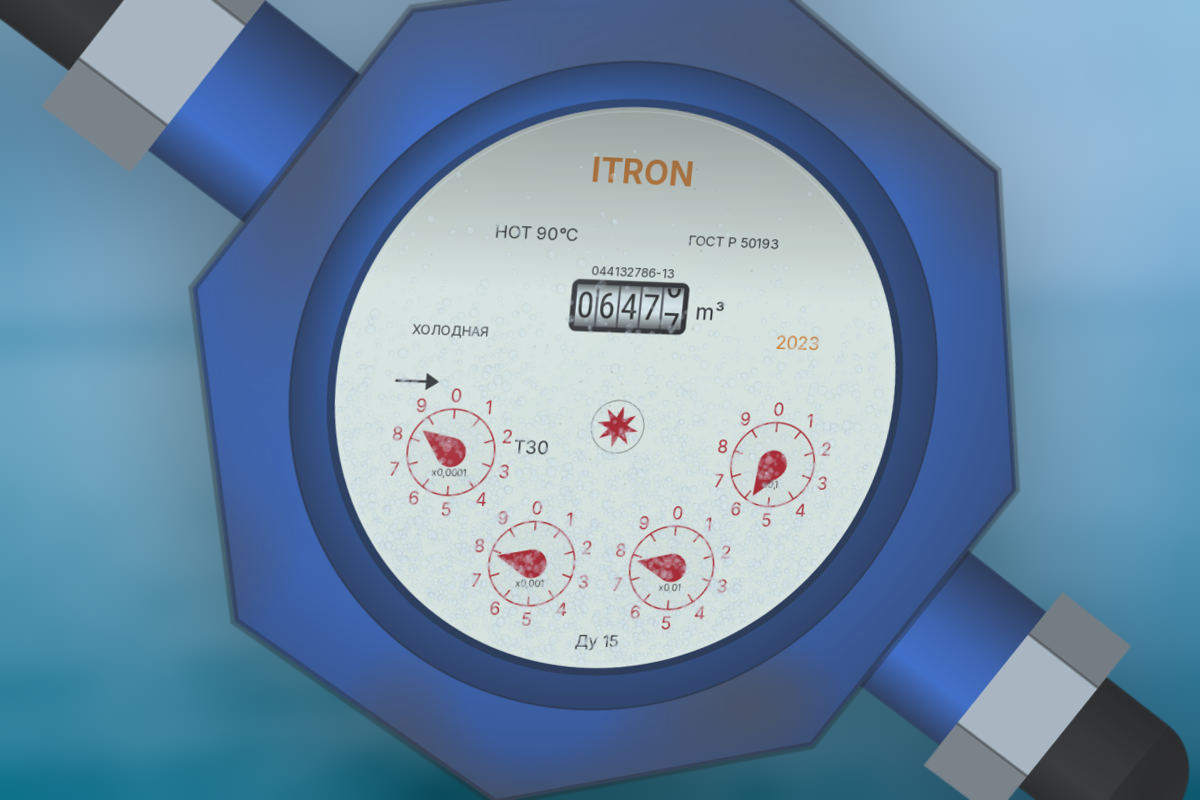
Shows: 6476.5778 m³
